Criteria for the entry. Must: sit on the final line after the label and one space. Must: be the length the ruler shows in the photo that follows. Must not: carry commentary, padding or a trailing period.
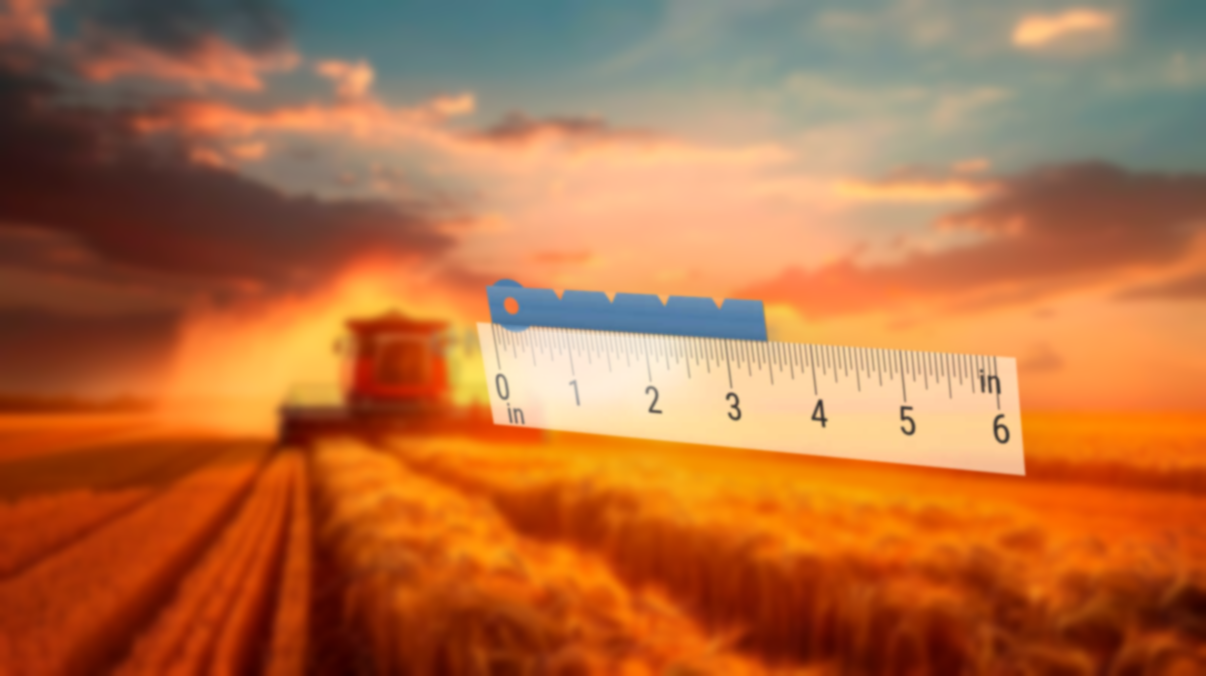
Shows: 3.5 in
